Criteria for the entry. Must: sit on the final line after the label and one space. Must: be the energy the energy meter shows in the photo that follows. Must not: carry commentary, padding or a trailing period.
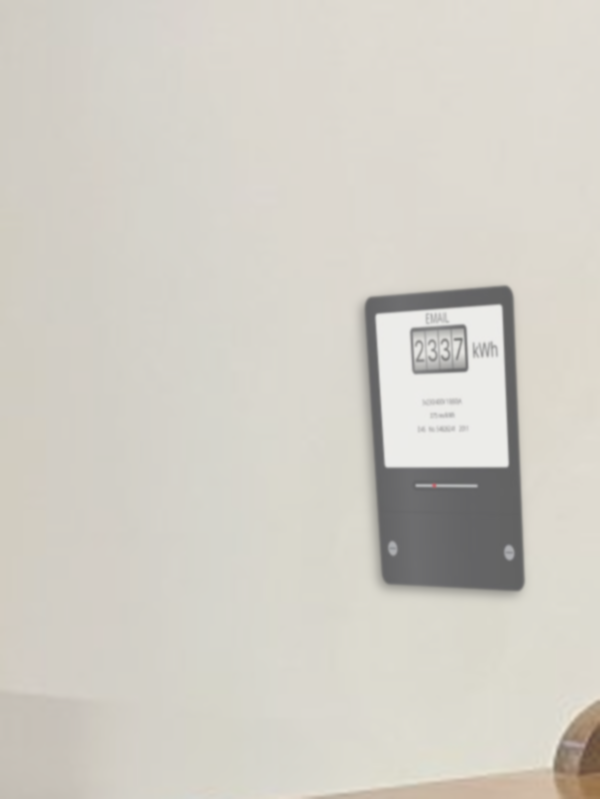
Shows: 2337 kWh
